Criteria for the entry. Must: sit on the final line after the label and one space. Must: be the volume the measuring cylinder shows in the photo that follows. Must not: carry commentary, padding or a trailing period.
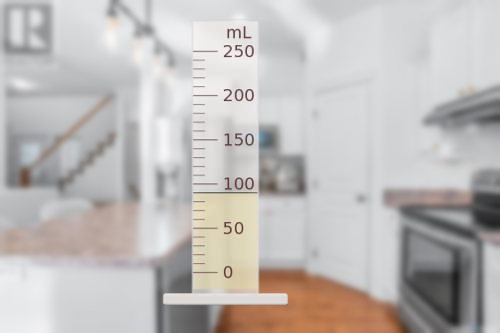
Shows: 90 mL
